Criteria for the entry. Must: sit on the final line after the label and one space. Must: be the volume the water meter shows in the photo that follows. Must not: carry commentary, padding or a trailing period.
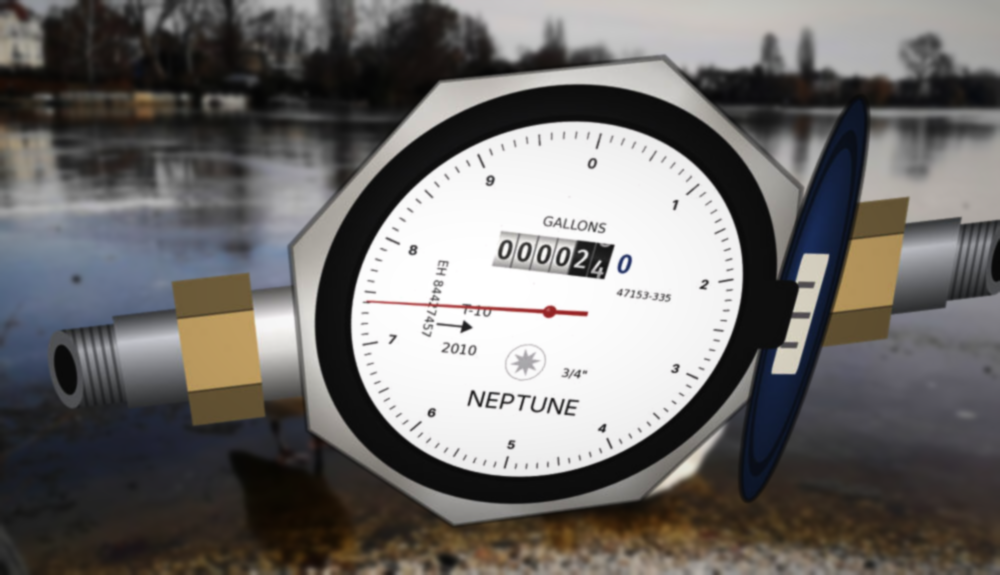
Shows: 237.4 gal
